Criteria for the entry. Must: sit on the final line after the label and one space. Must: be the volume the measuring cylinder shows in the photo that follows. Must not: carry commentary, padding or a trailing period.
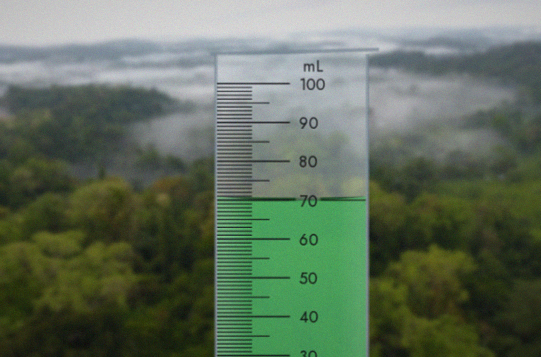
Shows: 70 mL
